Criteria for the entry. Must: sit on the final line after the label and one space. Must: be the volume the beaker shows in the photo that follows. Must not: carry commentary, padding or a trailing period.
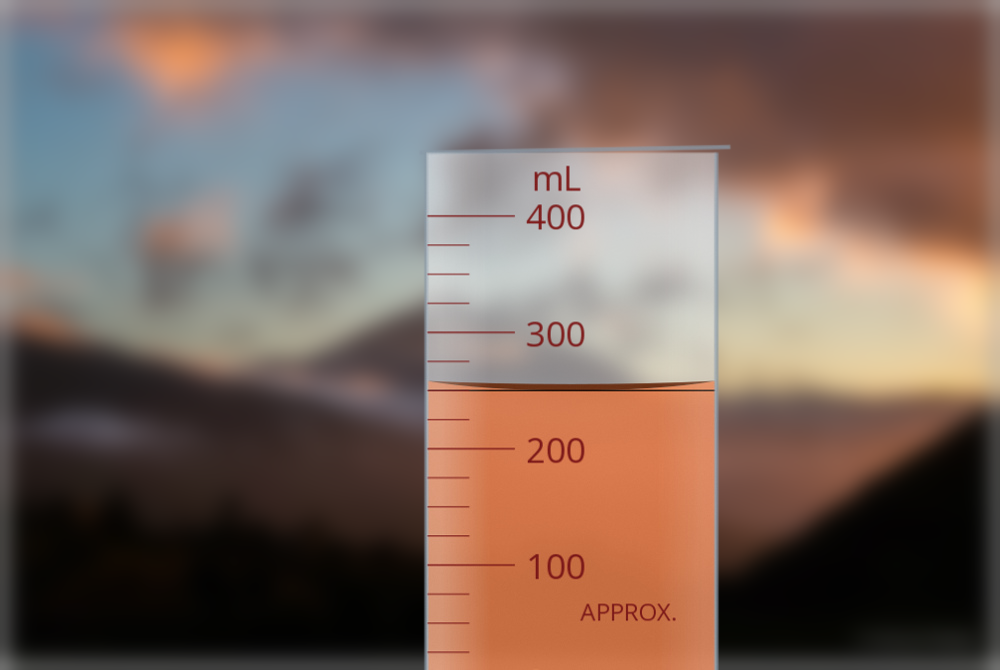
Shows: 250 mL
